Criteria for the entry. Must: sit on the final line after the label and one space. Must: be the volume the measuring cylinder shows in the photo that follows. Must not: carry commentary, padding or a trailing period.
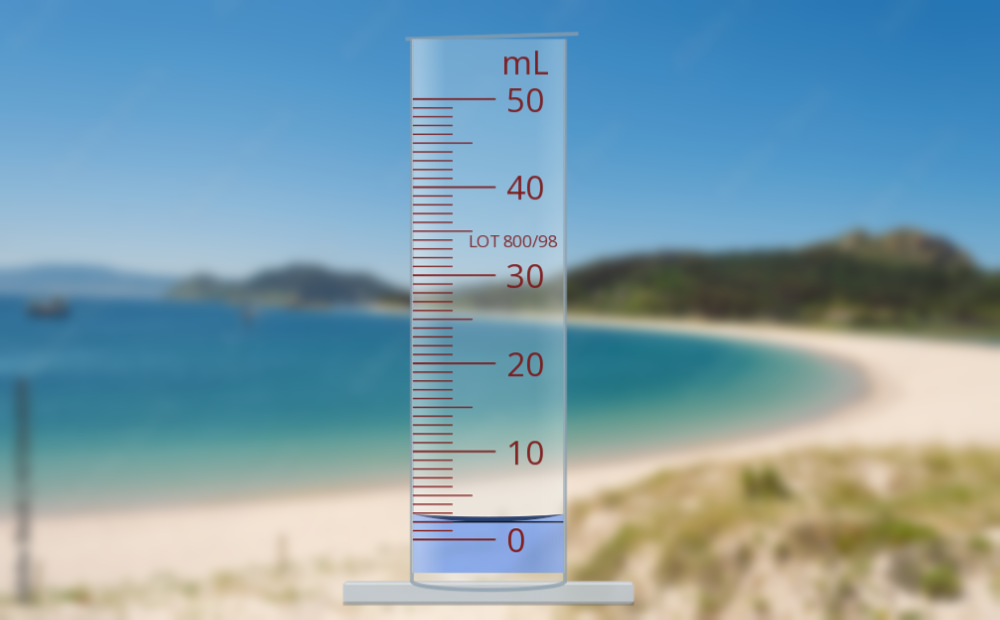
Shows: 2 mL
